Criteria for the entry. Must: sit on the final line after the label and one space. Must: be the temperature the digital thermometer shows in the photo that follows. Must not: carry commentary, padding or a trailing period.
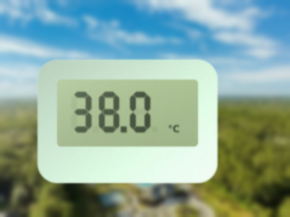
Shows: 38.0 °C
